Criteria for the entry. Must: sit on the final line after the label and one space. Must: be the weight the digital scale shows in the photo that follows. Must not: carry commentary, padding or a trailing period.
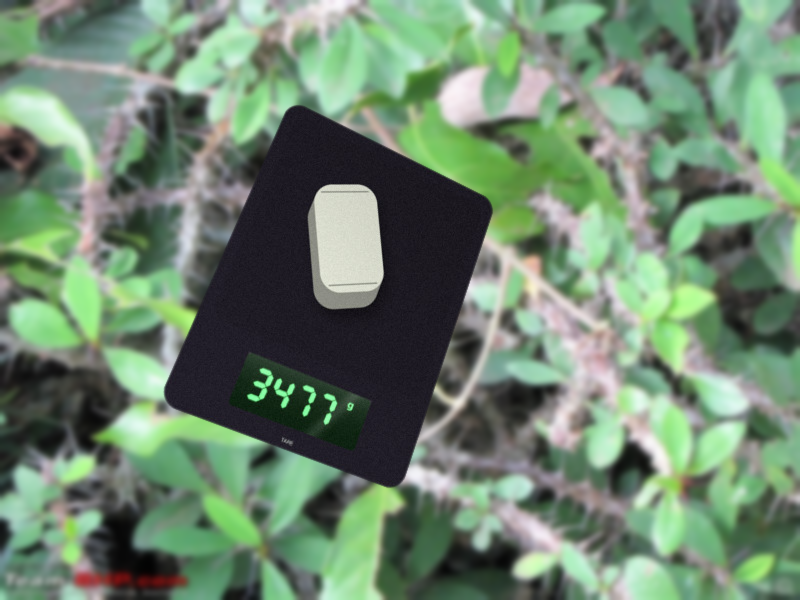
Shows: 3477 g
